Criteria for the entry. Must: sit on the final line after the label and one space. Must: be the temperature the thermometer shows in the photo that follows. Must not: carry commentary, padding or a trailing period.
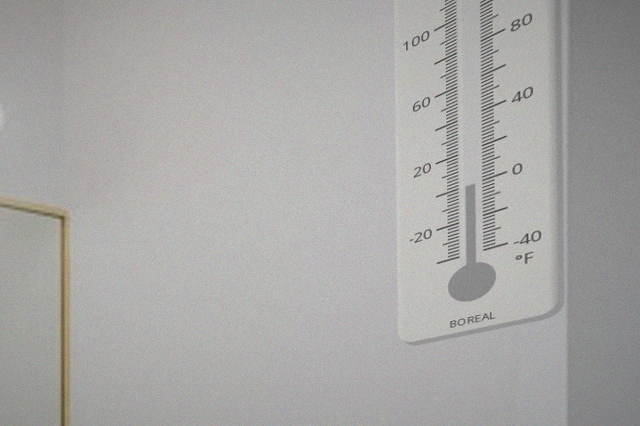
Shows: 0 °F
